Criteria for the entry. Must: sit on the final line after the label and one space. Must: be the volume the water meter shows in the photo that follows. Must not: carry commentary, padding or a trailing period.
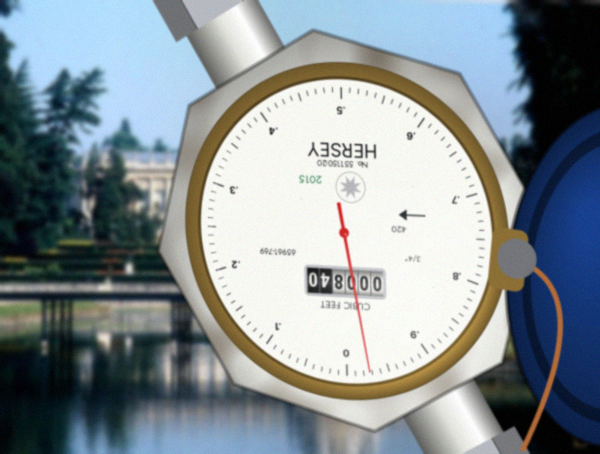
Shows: 839.97 ft³
